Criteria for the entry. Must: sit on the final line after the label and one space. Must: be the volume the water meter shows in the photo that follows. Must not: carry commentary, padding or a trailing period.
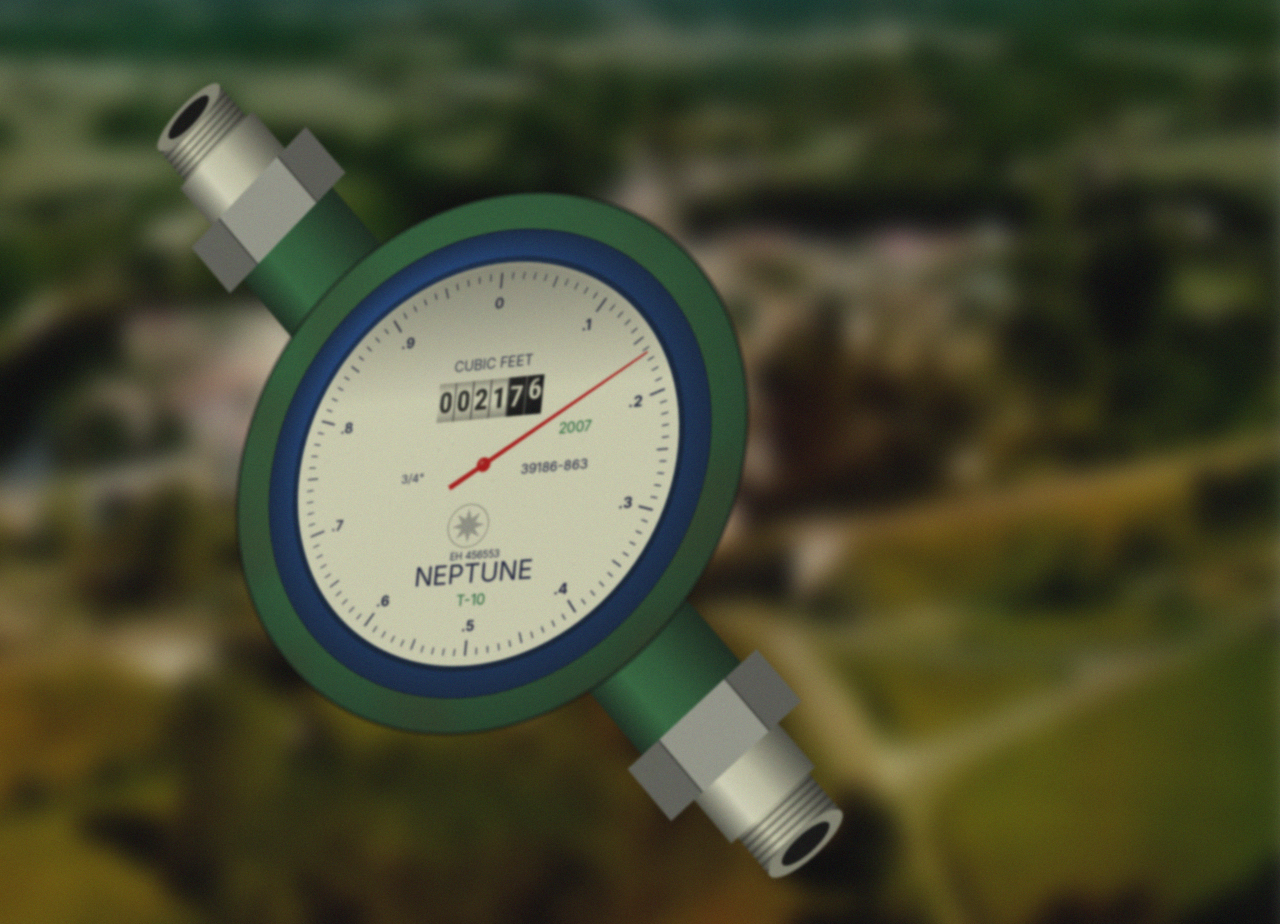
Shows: 2176.16 ft³
